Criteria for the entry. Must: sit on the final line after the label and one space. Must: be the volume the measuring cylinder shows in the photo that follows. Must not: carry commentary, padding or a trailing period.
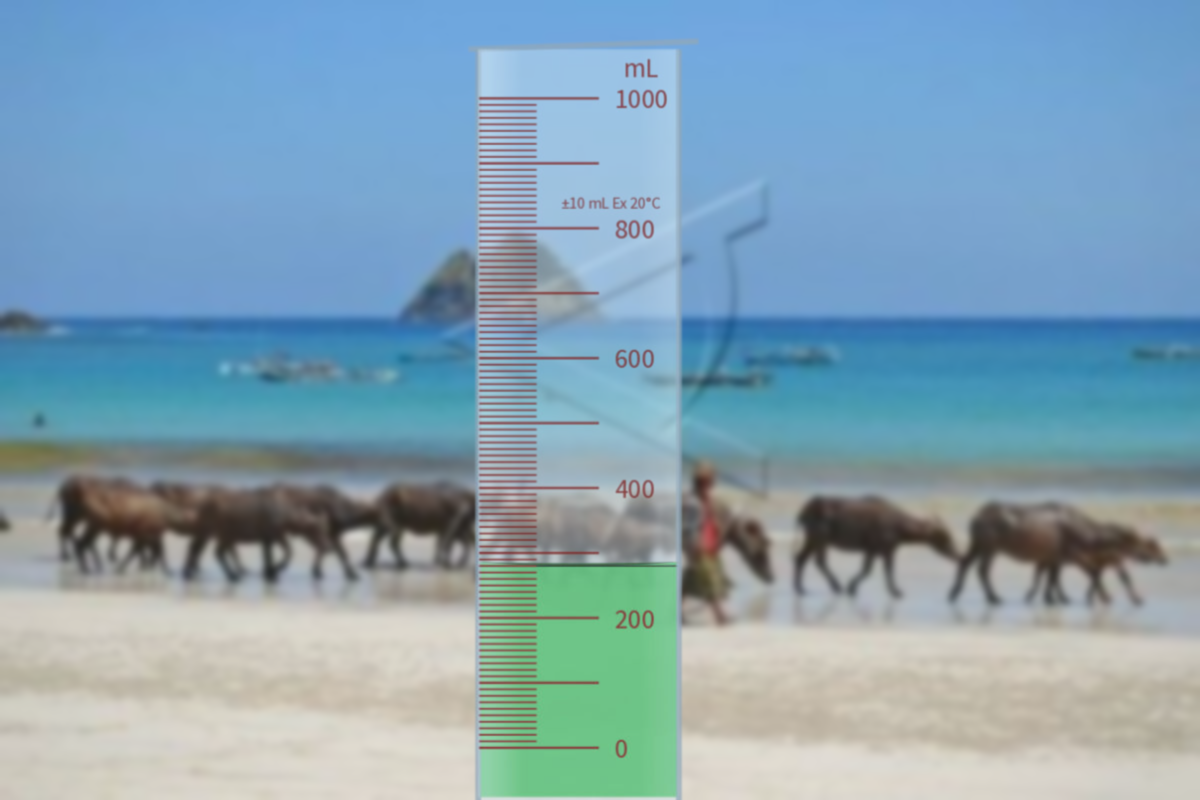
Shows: 280 mL
